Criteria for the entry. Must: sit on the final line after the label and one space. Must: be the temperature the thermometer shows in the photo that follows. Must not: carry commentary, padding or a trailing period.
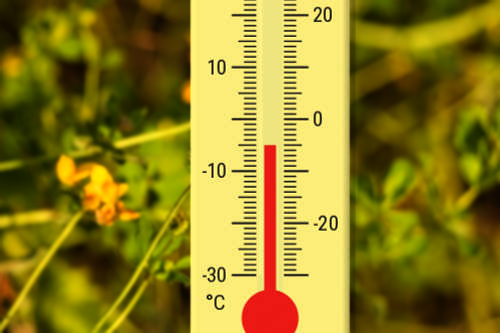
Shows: -5 °C
